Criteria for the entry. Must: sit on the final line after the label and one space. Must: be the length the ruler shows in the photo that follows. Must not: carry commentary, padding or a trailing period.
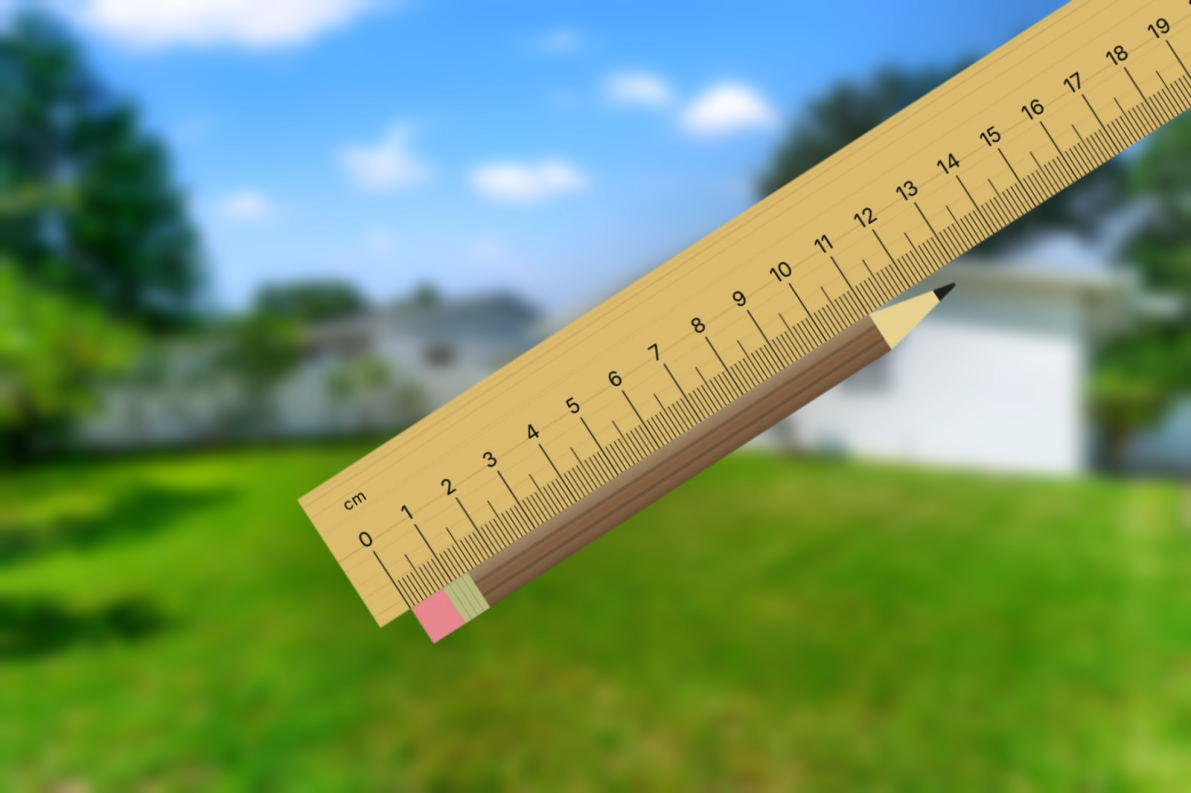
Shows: 12.8 cm
